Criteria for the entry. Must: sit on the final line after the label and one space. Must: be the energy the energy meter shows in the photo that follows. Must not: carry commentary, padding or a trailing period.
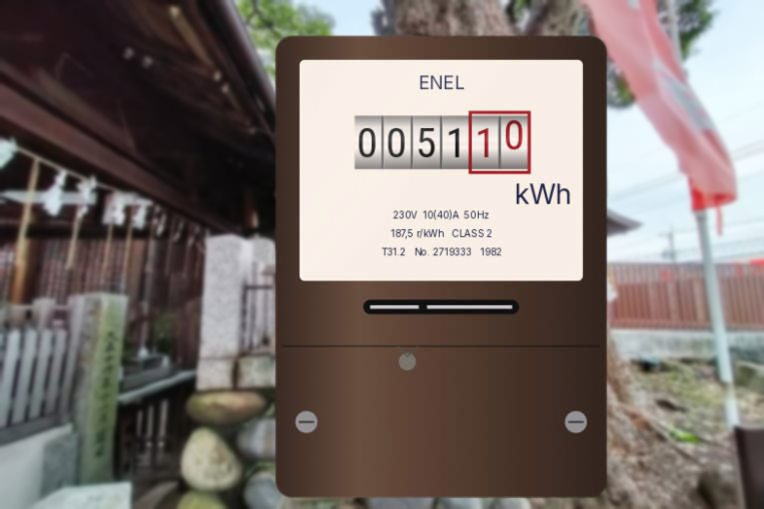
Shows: 51.10 kWh
